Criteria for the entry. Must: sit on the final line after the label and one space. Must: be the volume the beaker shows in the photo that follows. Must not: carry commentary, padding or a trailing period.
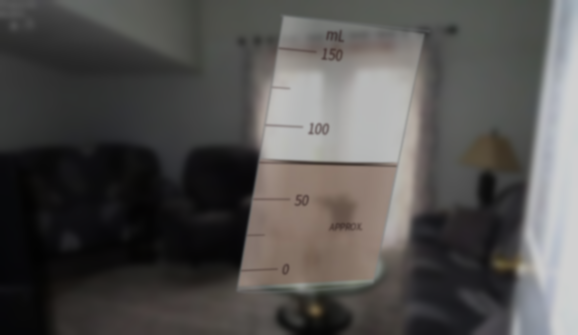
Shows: 75 mL
